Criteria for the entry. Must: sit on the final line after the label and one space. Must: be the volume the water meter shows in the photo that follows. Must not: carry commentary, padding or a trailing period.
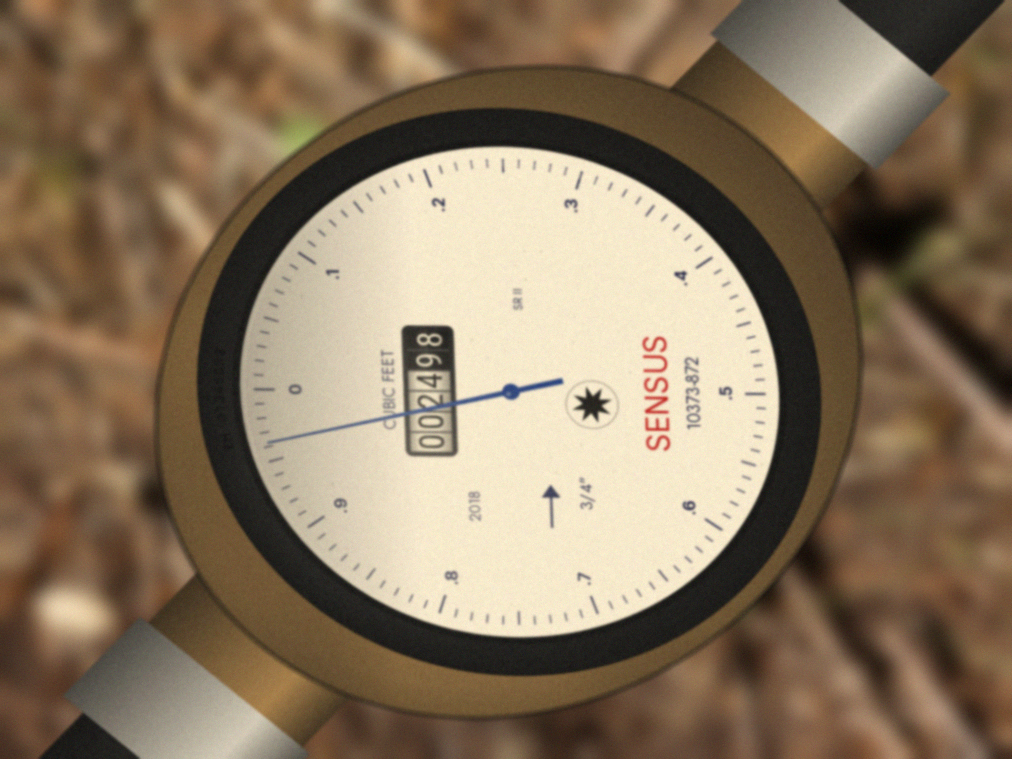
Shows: 2497.96 ft³
